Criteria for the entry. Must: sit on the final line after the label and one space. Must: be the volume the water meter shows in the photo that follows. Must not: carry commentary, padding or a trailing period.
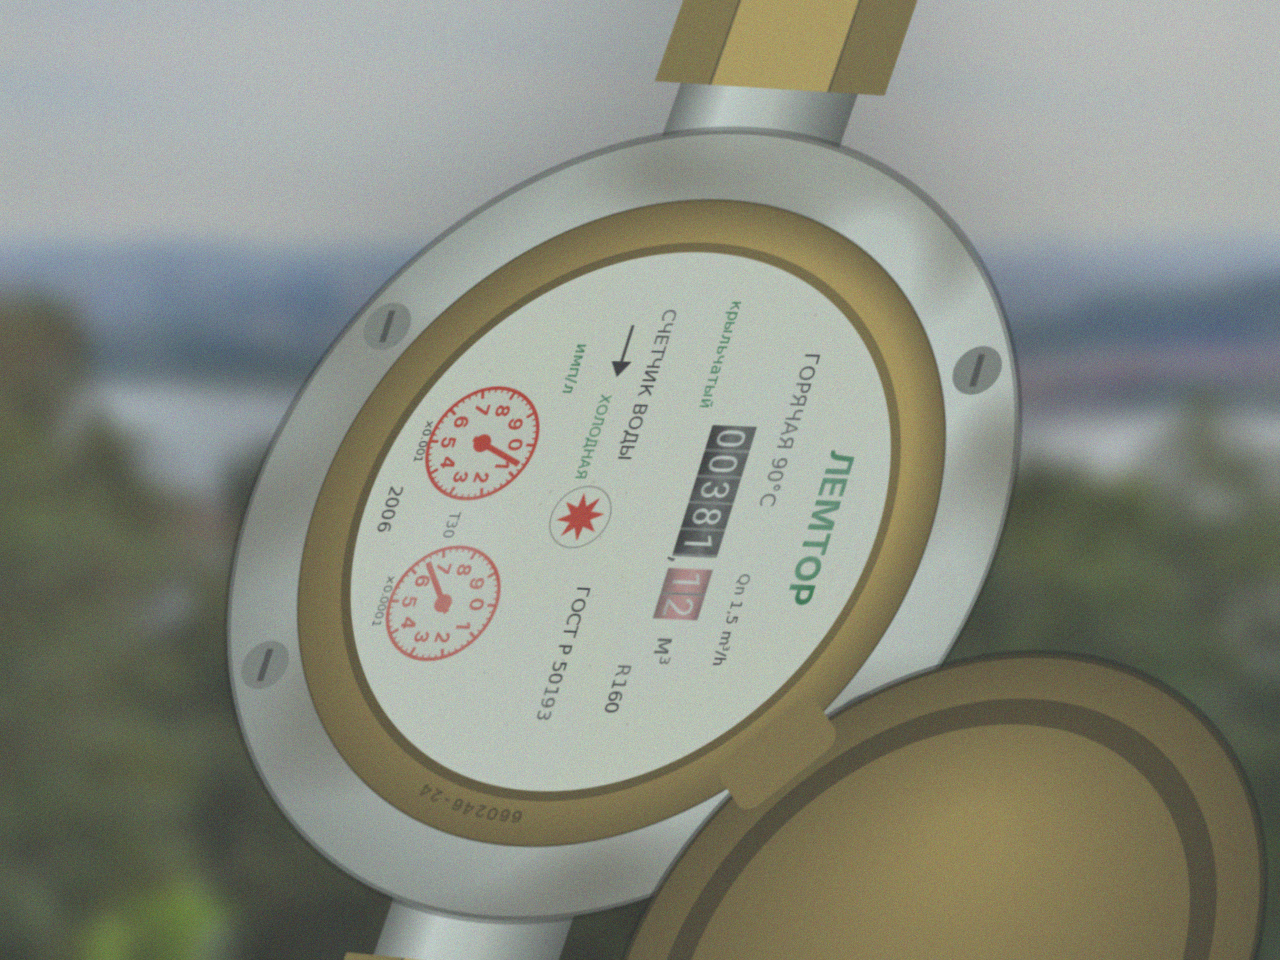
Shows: 381.1206 m³
